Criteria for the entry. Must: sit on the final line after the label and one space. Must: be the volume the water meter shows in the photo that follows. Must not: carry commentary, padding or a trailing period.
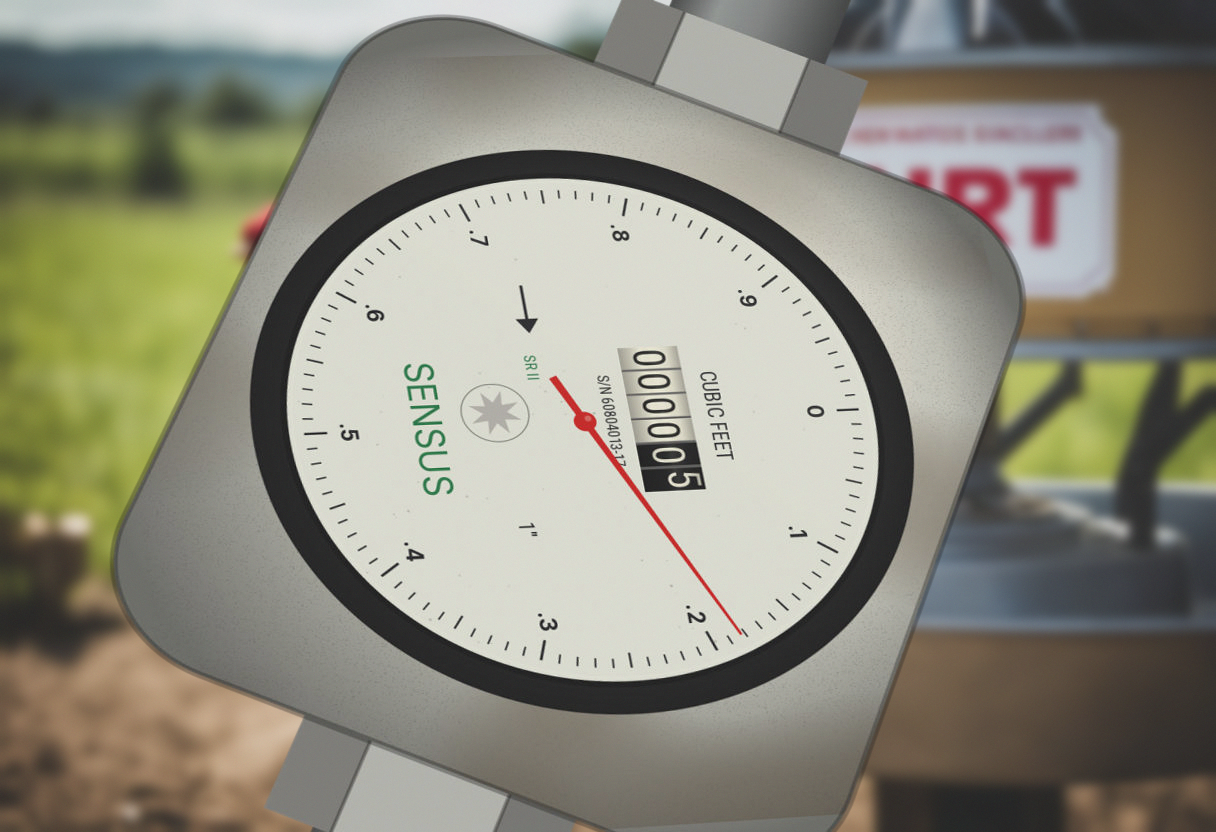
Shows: 5.18 ft³
